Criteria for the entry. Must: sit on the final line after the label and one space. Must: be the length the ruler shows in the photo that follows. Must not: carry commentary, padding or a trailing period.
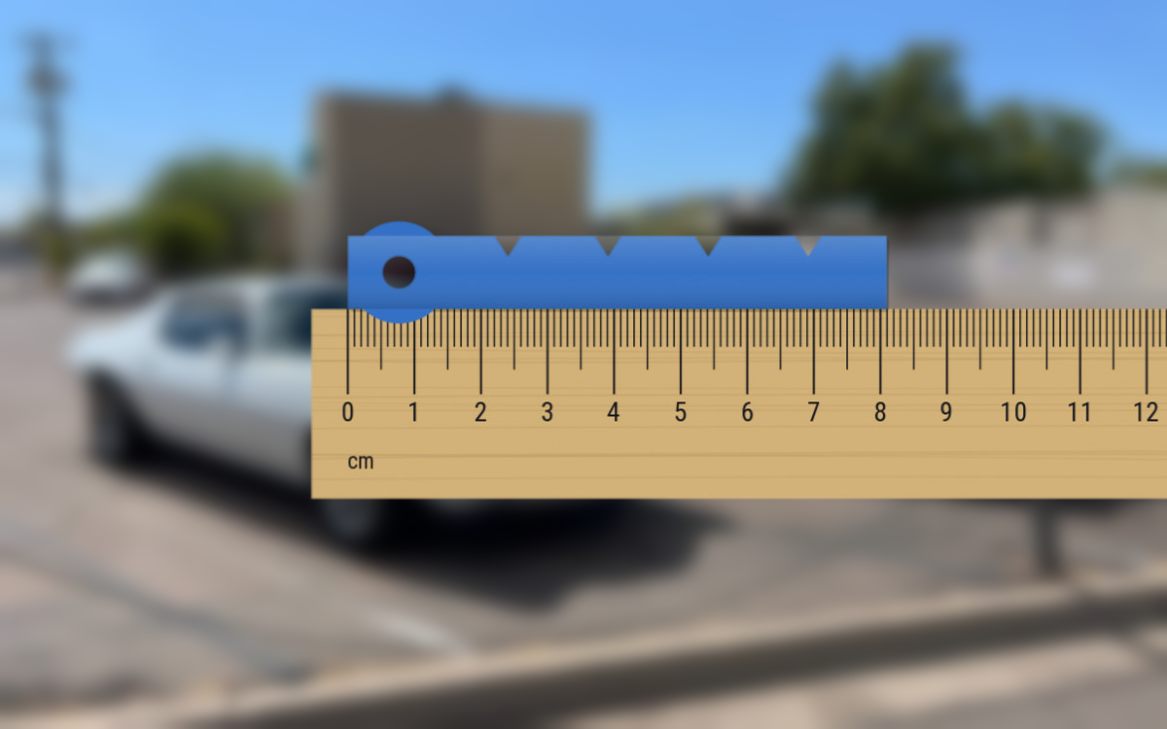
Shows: 8.1 cm
